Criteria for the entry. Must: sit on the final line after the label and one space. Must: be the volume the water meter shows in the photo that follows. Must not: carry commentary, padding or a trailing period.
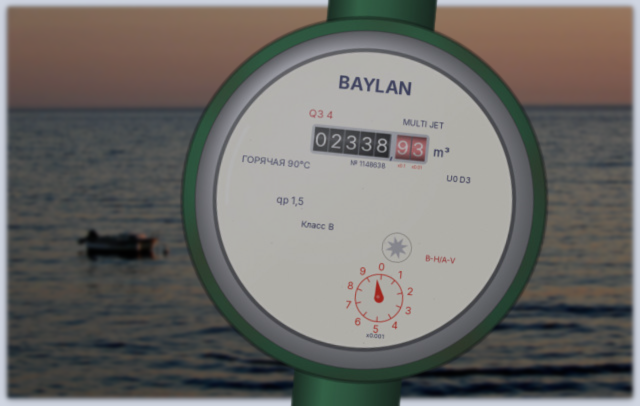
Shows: 2338.929 m³
